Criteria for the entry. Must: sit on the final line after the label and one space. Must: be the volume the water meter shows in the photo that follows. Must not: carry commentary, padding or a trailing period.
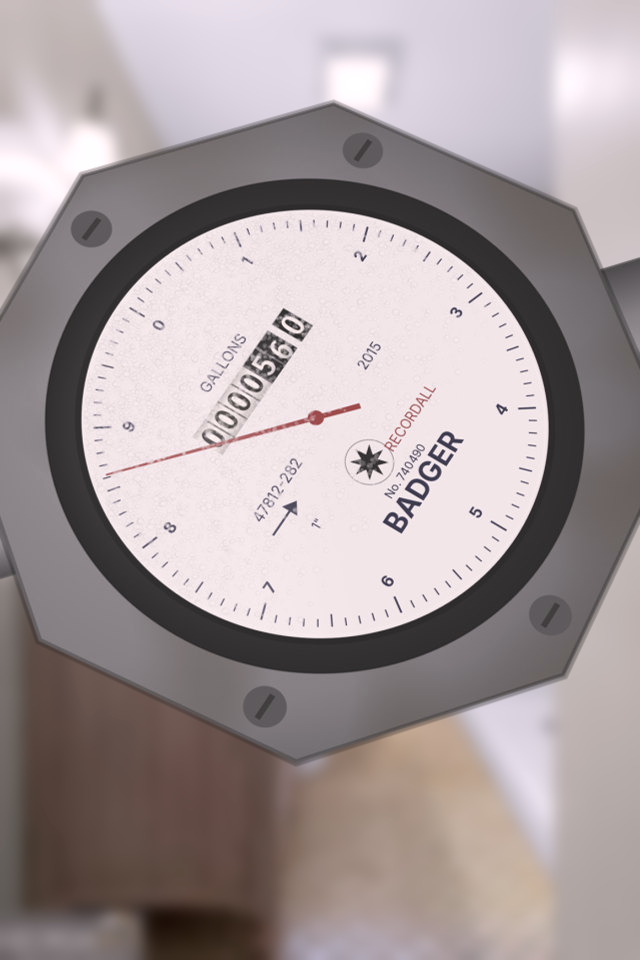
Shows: 558.6 gal
